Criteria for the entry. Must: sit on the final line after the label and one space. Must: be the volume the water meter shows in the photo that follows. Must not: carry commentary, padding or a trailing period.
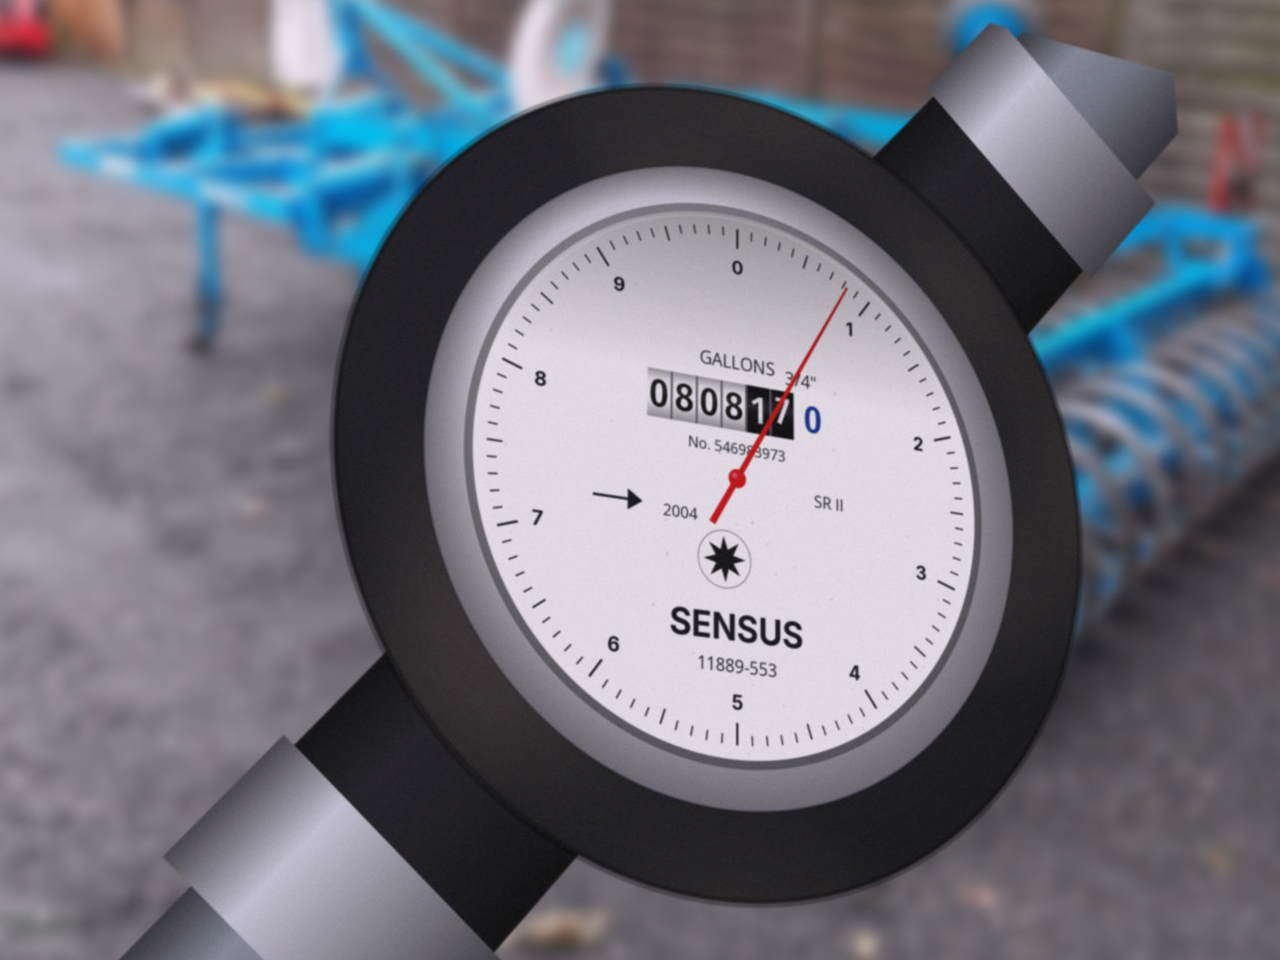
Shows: 808170.8 gal
